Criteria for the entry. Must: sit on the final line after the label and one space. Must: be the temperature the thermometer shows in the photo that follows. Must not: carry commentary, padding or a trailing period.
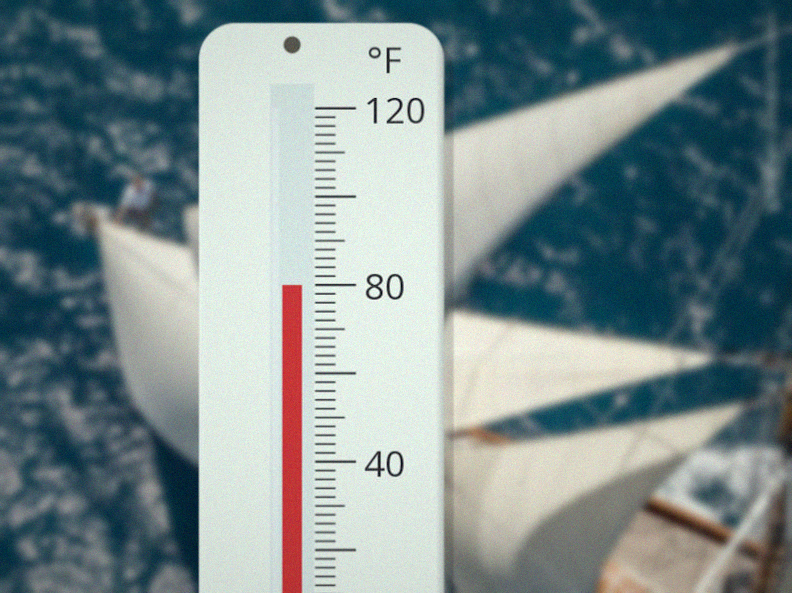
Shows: 80 °F
